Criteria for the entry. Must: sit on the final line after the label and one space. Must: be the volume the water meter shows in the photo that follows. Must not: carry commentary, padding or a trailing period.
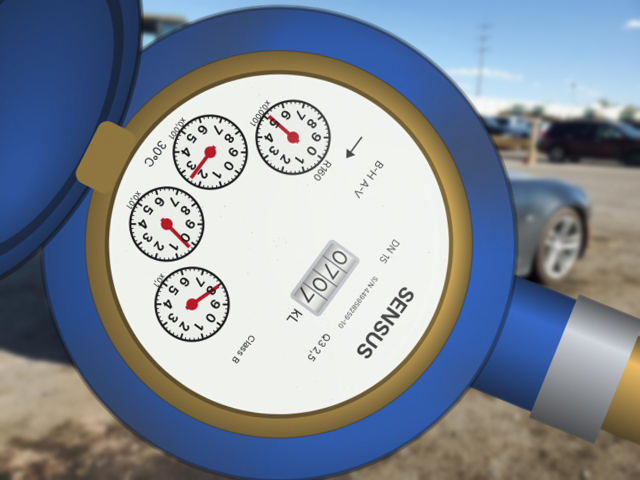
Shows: 706.8025 kL
